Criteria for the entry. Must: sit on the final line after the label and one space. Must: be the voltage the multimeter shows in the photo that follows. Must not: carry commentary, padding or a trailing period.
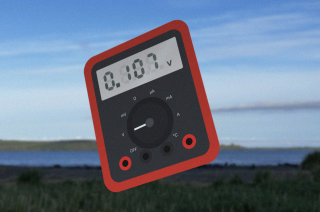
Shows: 0.107 V
